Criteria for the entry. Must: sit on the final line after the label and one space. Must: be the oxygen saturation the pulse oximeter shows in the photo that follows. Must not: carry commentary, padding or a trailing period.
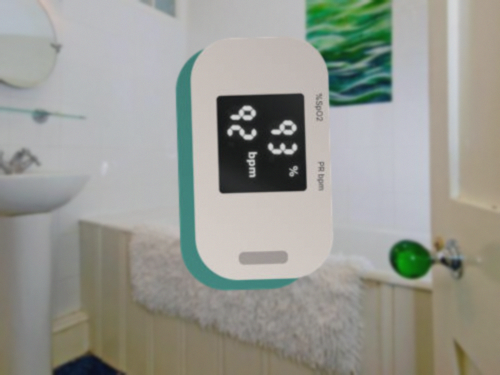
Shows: 93 %
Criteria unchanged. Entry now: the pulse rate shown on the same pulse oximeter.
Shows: 92 bpm
